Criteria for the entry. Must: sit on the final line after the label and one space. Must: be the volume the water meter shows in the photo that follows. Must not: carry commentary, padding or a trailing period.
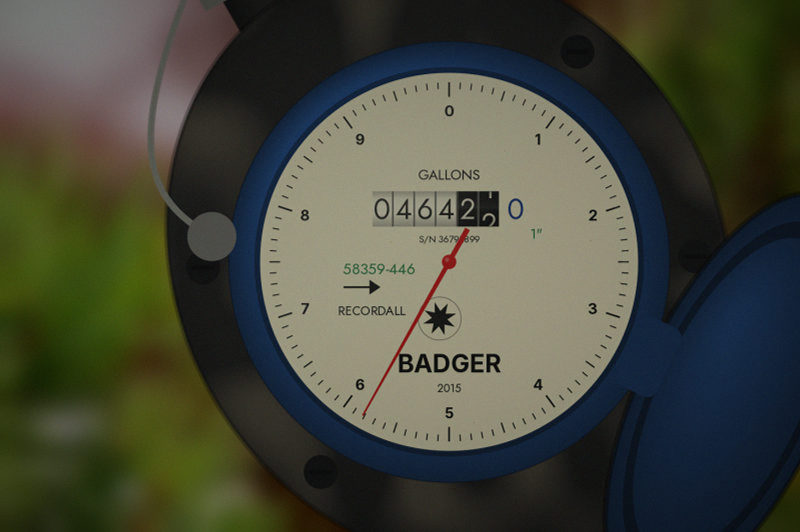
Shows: 464215.8 gal
